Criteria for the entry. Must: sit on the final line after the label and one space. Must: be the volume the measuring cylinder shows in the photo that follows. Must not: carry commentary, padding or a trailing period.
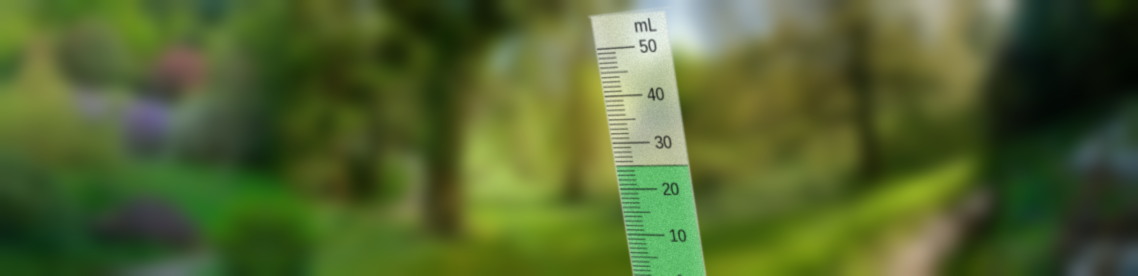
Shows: 25 mL
